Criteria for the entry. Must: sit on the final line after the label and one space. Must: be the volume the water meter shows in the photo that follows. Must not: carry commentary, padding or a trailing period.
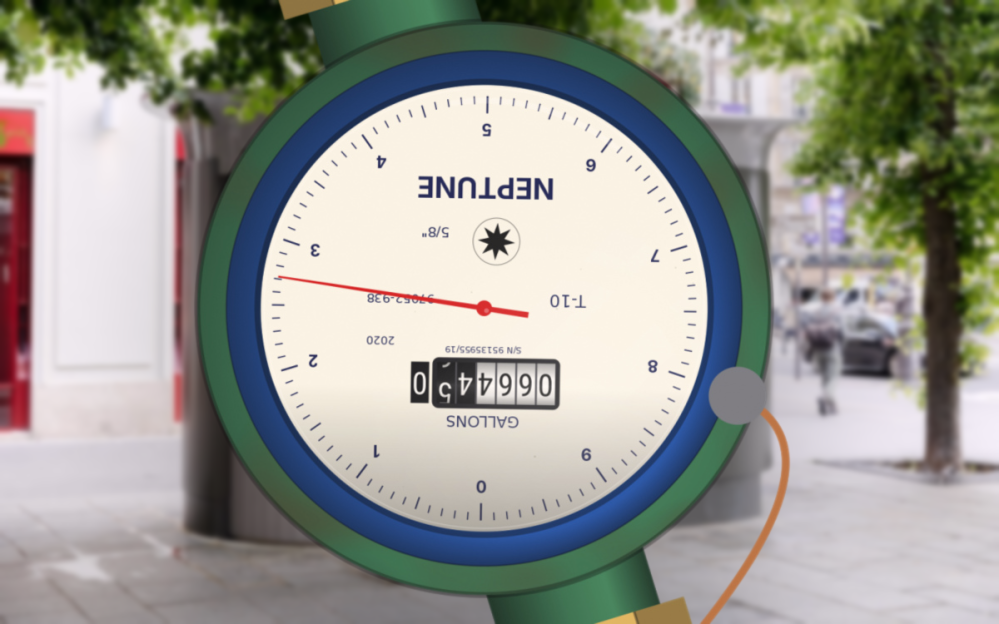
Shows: 664452.7 gal
